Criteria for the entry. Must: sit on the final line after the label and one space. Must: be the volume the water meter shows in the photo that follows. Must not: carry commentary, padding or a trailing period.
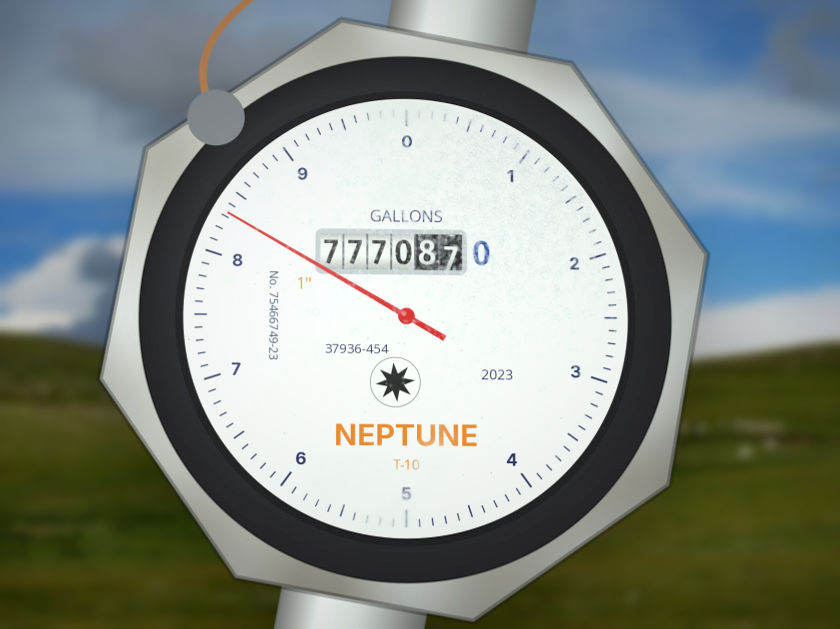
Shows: 7770868.3 gal
